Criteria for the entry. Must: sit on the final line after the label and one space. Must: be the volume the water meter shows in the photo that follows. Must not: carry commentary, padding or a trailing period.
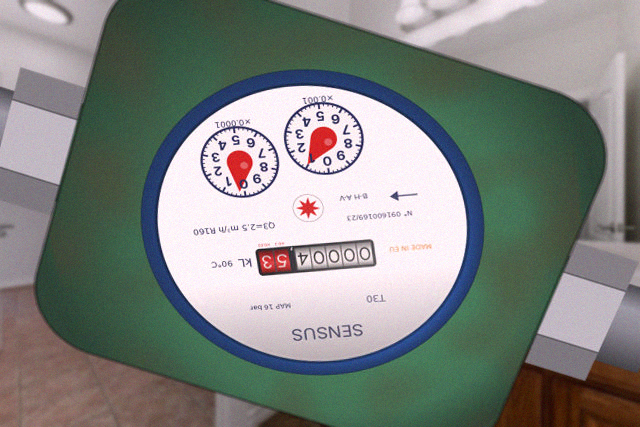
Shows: 4.5310 kL
